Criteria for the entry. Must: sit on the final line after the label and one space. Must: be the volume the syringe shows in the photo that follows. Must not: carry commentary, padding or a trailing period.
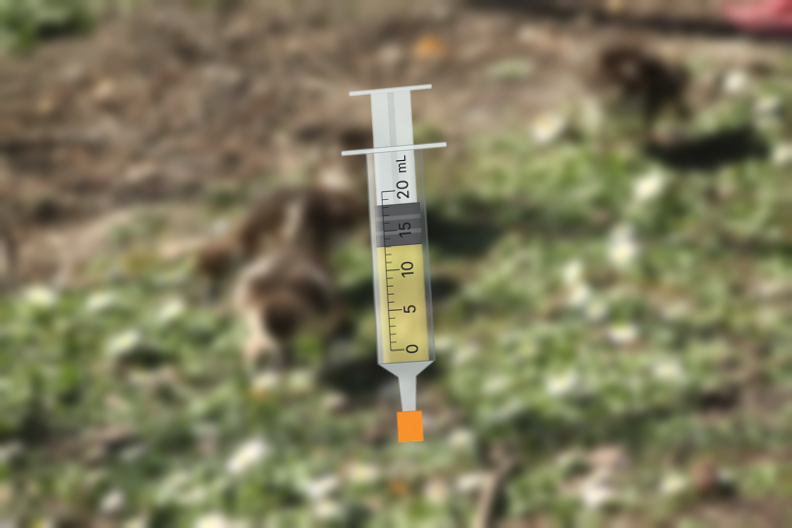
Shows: 13 mL
